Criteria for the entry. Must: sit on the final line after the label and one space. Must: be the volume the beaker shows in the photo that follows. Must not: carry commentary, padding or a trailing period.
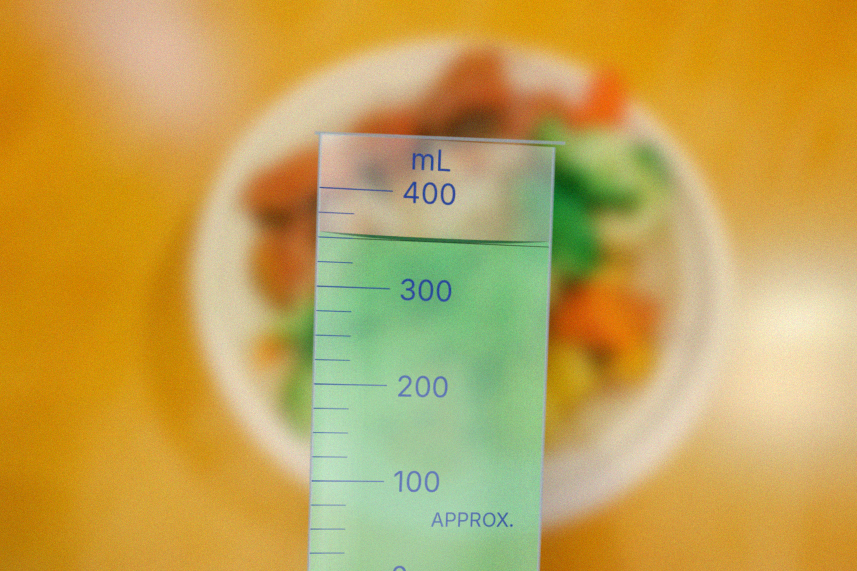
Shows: 350 mL
